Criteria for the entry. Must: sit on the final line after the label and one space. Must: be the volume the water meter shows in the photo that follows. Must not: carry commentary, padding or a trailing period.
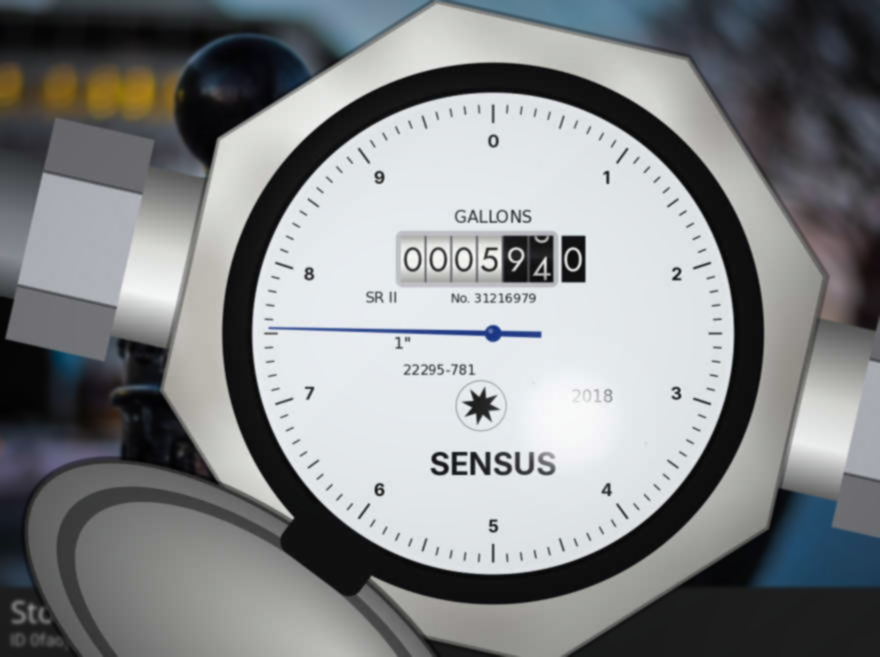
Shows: 5937.5 gal
